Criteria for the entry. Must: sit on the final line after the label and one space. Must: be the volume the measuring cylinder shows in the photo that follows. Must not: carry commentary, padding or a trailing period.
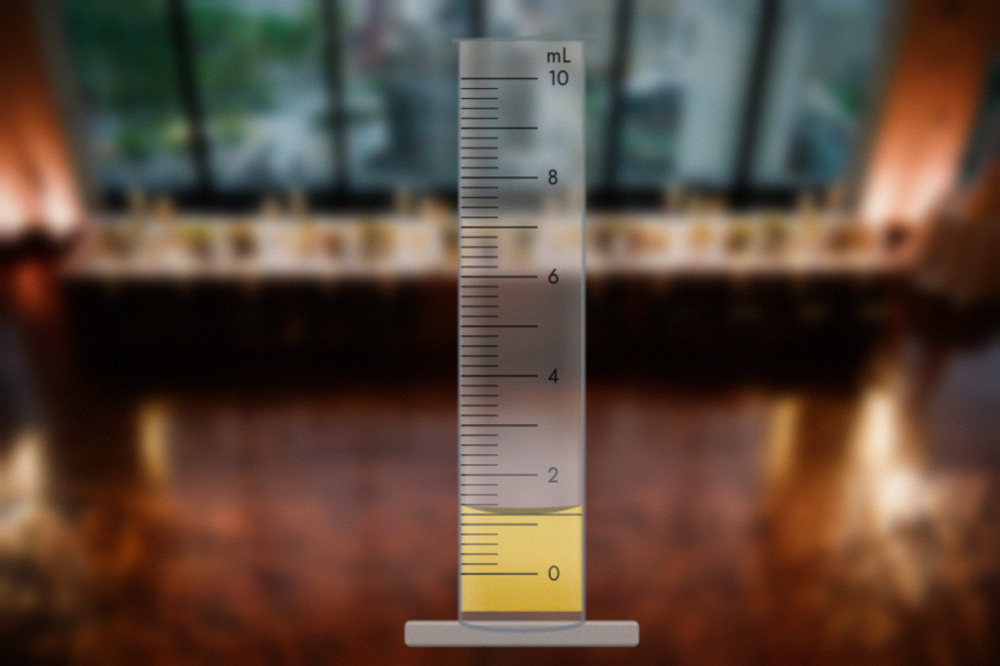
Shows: 1.2 mL
